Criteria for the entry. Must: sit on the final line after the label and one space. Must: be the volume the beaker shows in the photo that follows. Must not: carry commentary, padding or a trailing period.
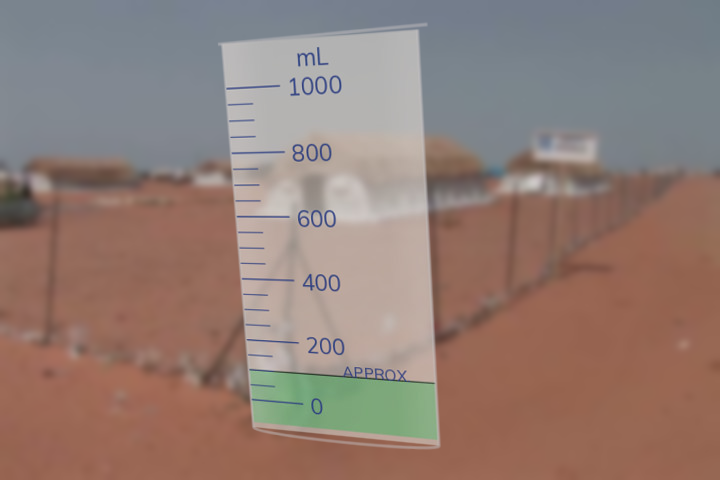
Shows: 100 mL
